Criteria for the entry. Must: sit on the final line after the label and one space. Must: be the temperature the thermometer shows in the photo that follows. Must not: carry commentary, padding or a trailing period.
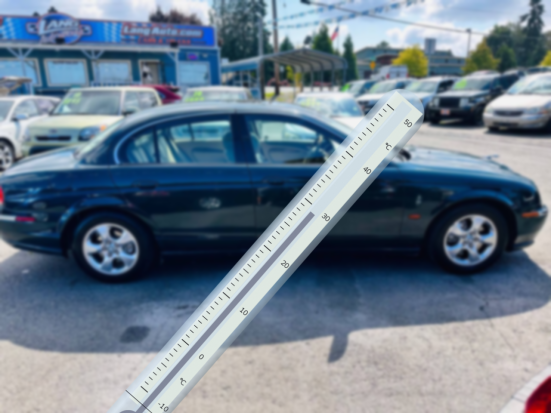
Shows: 29 °C
